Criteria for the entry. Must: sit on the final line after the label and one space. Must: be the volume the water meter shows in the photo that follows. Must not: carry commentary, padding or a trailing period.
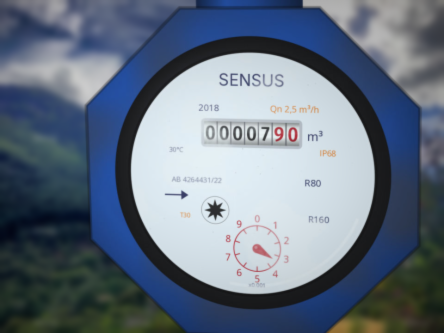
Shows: 7.903 m³
